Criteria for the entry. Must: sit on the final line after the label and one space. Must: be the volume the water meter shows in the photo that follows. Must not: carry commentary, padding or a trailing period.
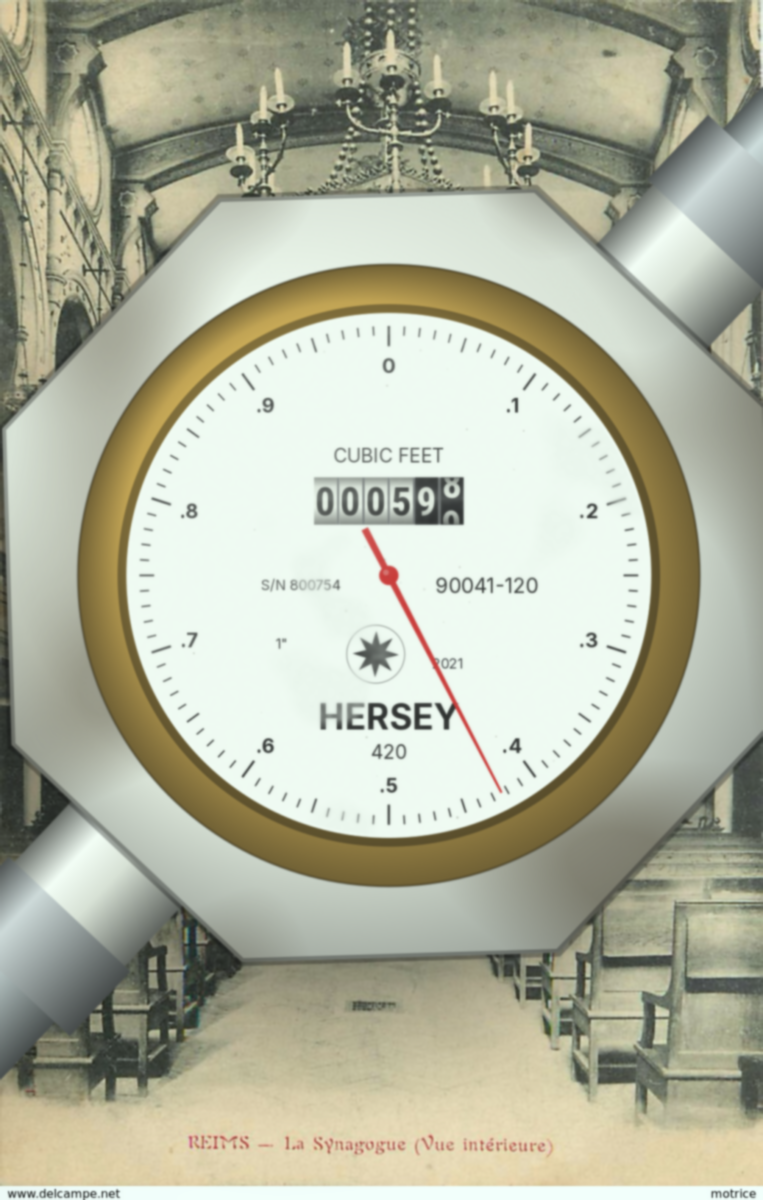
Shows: 598.42 ft³
